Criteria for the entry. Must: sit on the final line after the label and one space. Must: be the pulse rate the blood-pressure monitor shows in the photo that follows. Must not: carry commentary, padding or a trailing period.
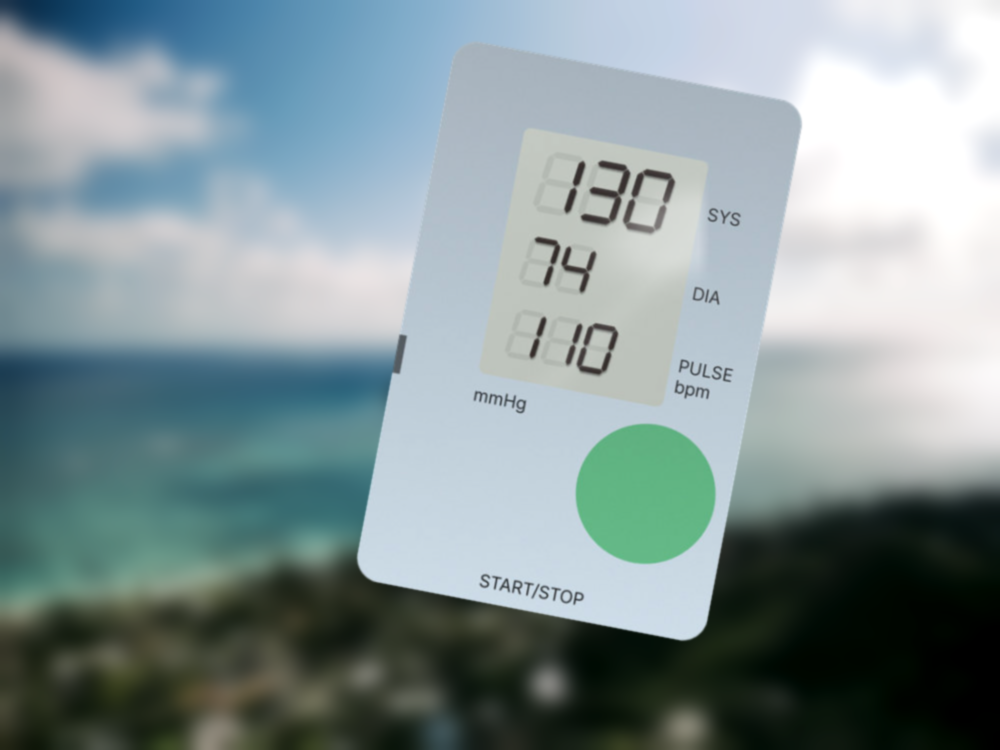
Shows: 110 bpm
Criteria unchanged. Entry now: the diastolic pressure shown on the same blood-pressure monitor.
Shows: 74 mmHg
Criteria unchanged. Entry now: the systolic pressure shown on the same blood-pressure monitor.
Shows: 130 mmHg
